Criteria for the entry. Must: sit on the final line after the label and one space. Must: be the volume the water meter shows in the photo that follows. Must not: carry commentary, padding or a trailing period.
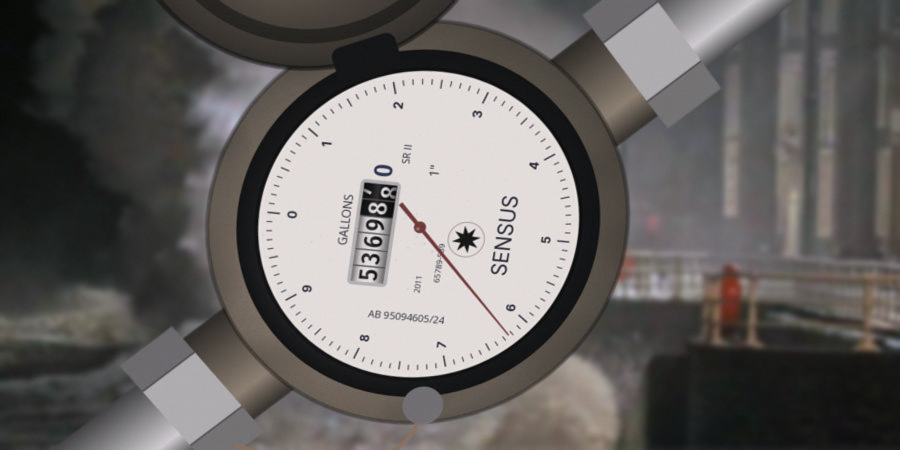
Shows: 5369876.2 gal
